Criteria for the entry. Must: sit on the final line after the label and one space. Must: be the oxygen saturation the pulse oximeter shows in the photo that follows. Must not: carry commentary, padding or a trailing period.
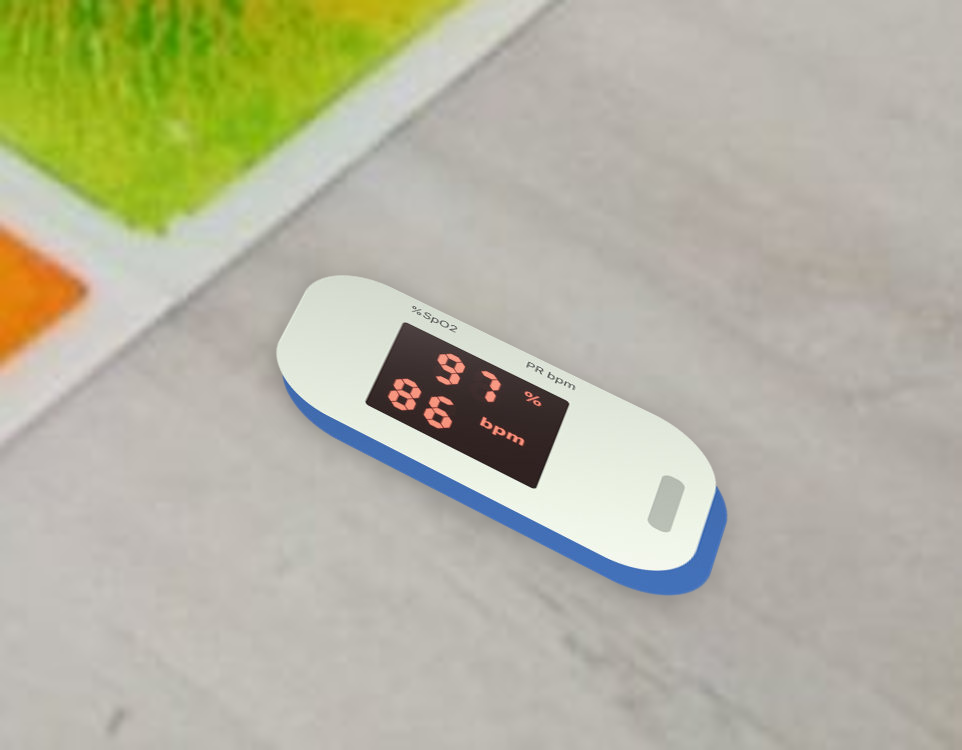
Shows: 97 %
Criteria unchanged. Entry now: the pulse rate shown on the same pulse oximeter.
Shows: 86 bpm
